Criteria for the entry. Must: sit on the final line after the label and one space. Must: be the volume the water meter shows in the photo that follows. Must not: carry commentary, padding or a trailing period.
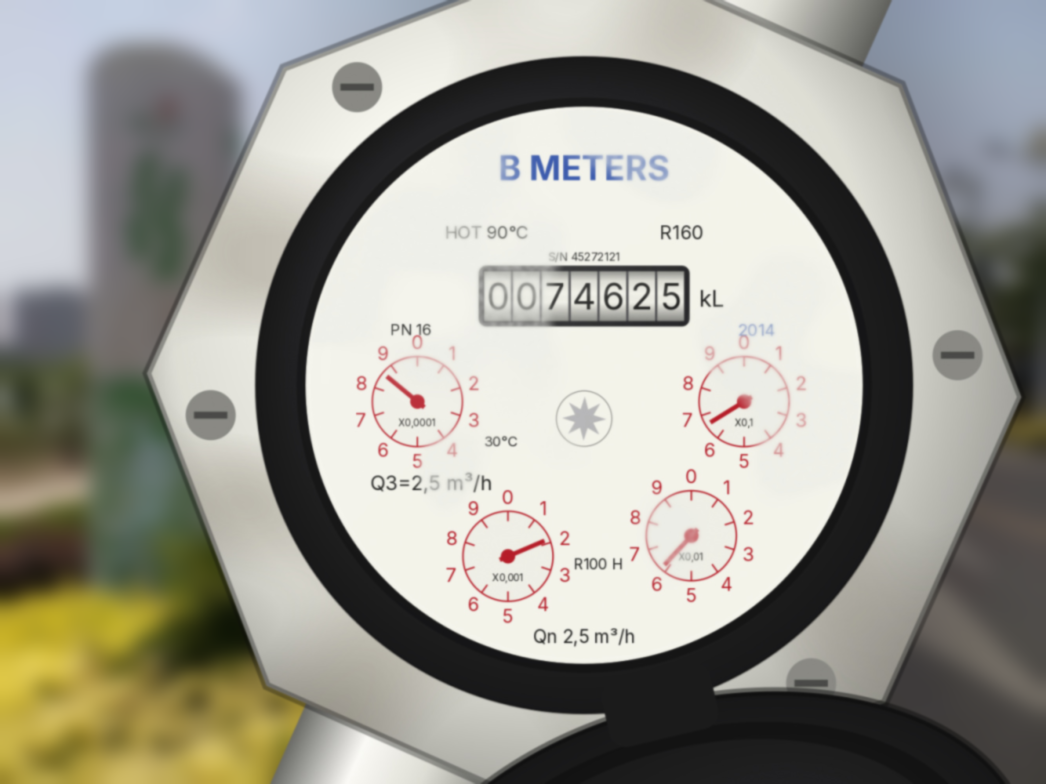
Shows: 74625.6618 kL
